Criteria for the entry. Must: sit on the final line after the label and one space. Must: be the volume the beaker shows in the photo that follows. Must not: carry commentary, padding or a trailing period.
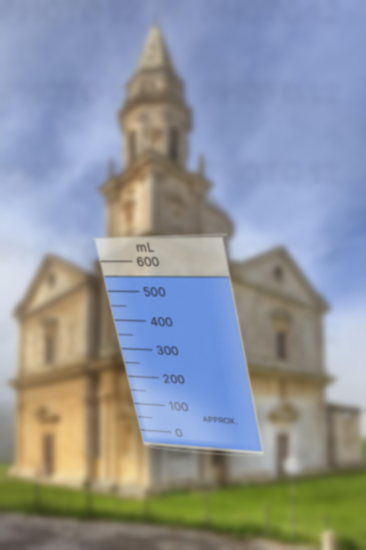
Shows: 550 mL
